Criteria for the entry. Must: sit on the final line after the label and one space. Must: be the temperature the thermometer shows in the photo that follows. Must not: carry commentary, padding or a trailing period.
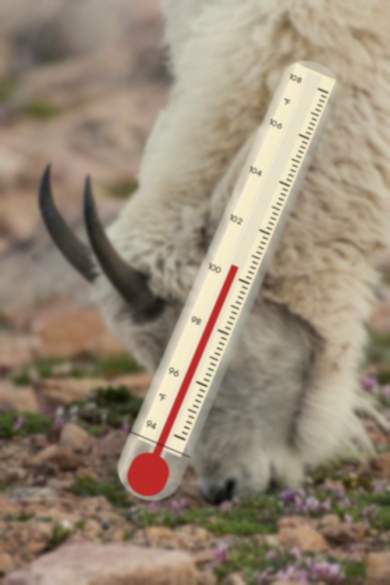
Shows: 100.4 °F
